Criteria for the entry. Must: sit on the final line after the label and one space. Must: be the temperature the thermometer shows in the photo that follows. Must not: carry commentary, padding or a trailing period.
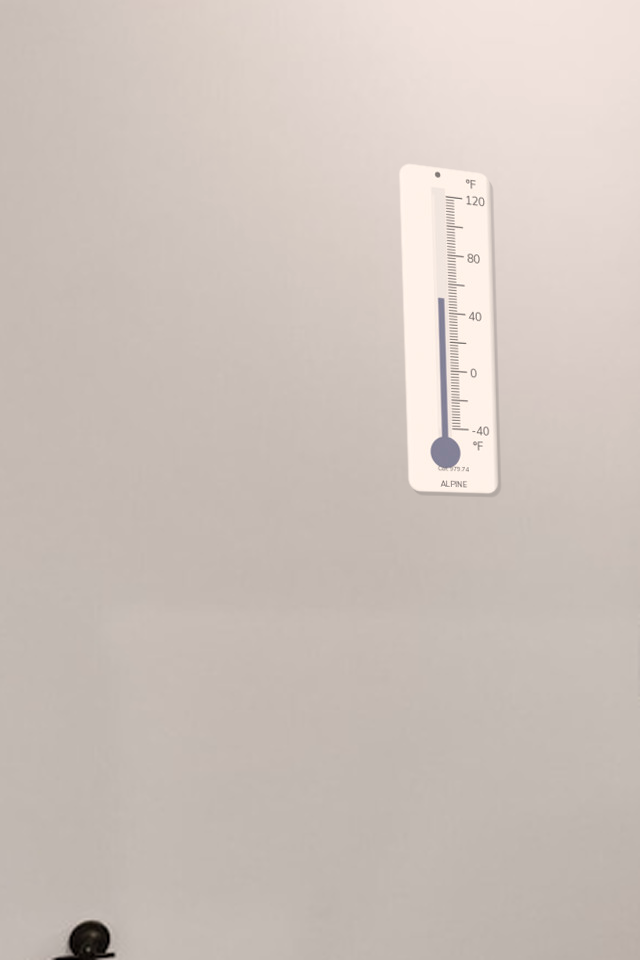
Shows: 50 °F
